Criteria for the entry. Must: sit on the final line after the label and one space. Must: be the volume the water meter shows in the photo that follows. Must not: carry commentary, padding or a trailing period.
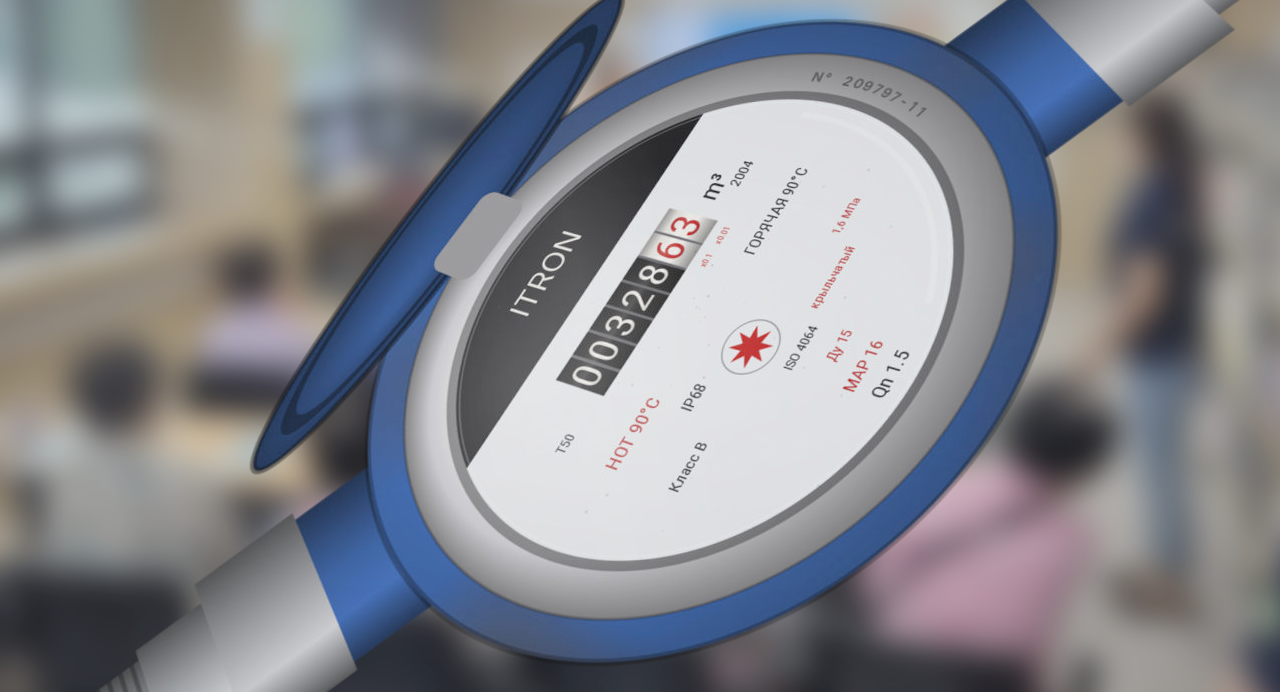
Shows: 328.63 m³
